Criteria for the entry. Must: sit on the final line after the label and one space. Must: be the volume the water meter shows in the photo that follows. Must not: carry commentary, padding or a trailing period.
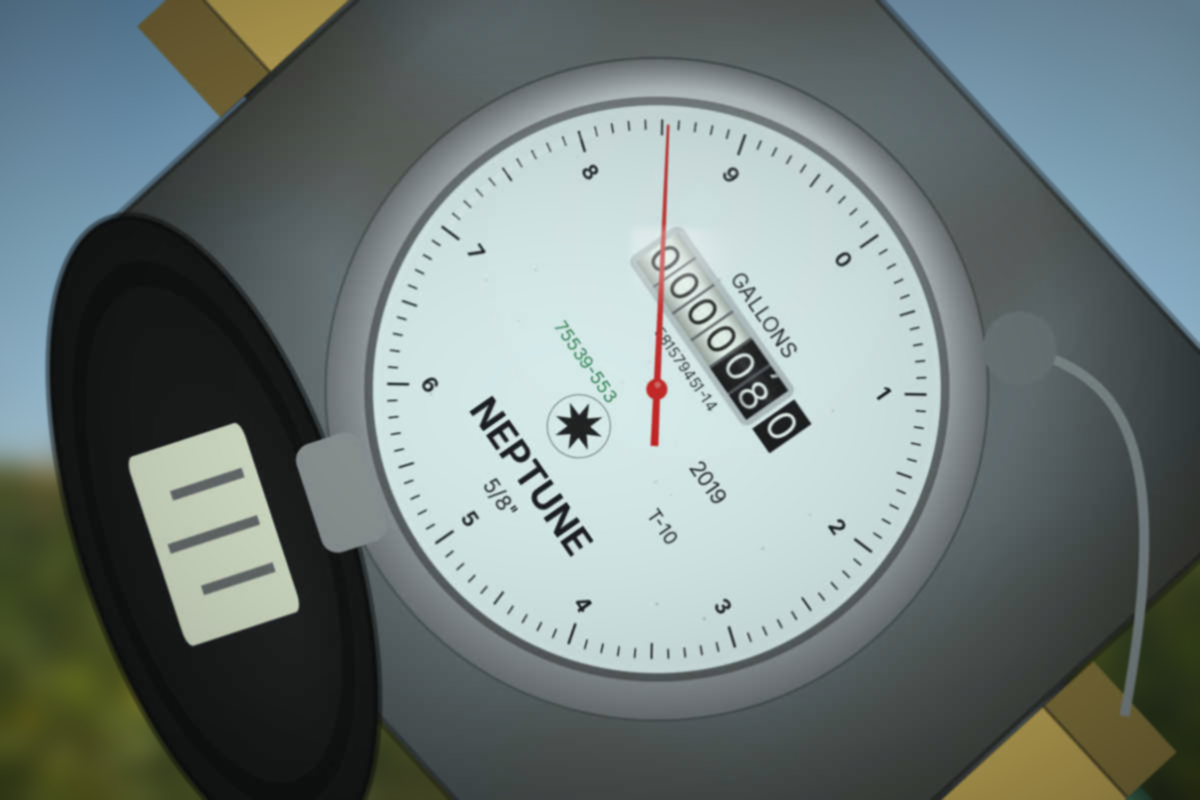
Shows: 78.5 gal
